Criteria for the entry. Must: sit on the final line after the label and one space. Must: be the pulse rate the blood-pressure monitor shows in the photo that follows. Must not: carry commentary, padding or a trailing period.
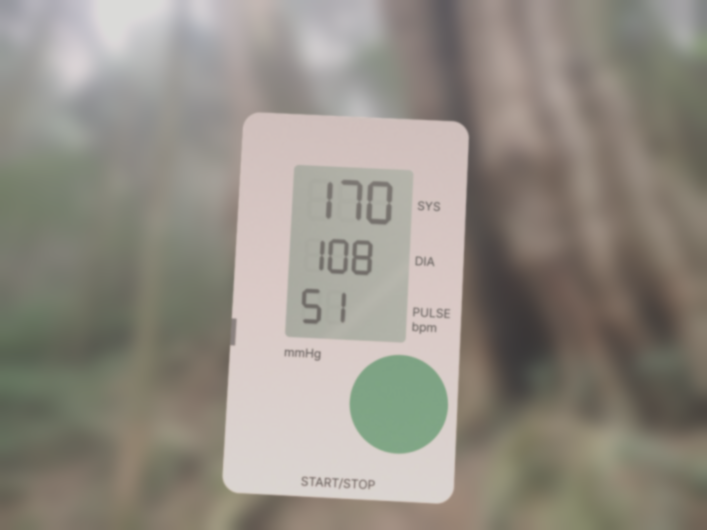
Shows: 51 bpm
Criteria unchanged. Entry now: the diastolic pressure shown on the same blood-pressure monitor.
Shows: 108 mmHg
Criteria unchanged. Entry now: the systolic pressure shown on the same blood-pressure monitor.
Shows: 170 mmHg
